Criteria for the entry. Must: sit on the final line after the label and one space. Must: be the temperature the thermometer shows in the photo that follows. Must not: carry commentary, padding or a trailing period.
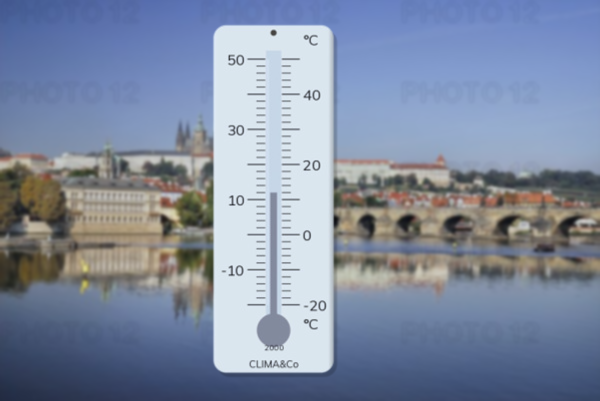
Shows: 12 °C
